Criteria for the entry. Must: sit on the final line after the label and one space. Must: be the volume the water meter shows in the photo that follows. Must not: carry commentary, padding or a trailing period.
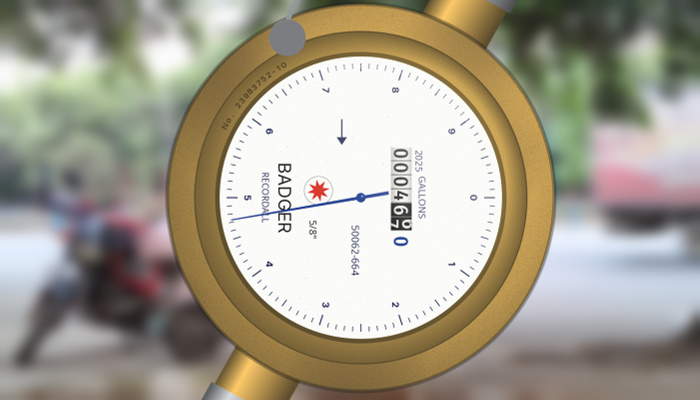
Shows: 4664.7 gal
